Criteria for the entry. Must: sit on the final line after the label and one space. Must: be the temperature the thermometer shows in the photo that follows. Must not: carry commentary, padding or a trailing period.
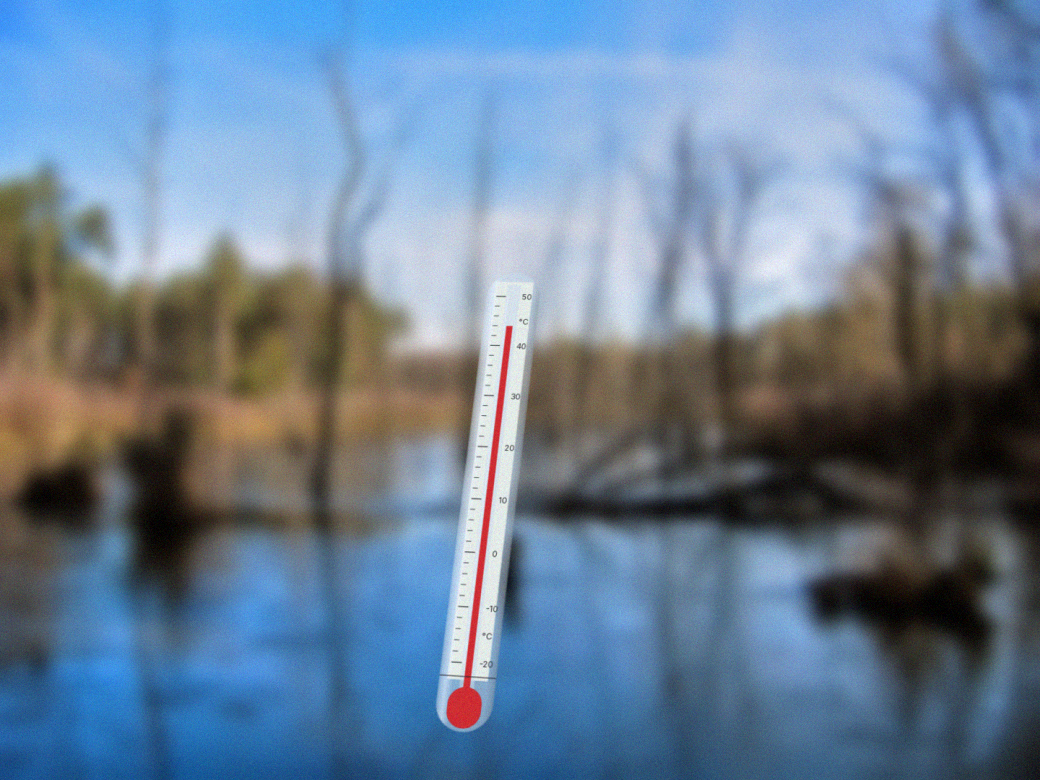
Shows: 44 °C
